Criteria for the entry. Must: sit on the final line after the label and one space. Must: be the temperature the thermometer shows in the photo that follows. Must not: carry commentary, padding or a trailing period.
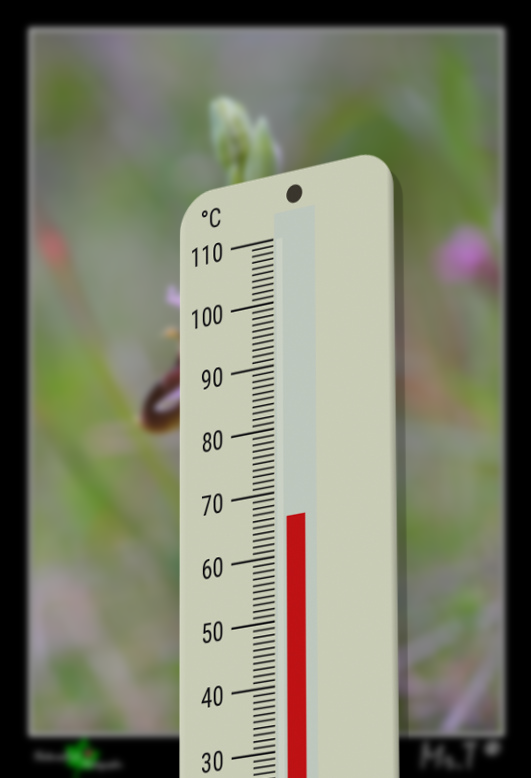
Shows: 66 °C
